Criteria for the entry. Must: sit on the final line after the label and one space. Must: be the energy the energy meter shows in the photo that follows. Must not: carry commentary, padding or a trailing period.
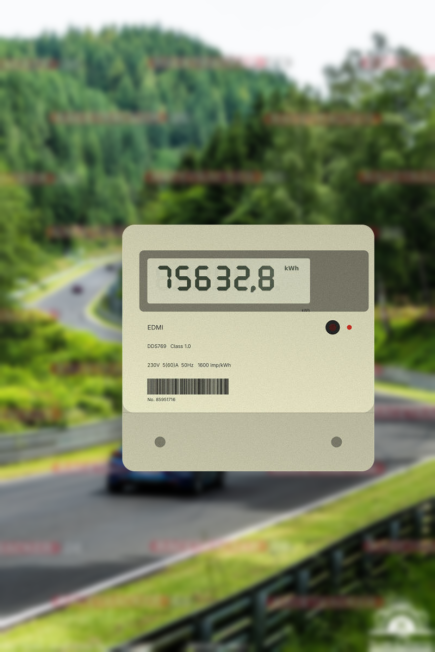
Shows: 75632.8 kWh
